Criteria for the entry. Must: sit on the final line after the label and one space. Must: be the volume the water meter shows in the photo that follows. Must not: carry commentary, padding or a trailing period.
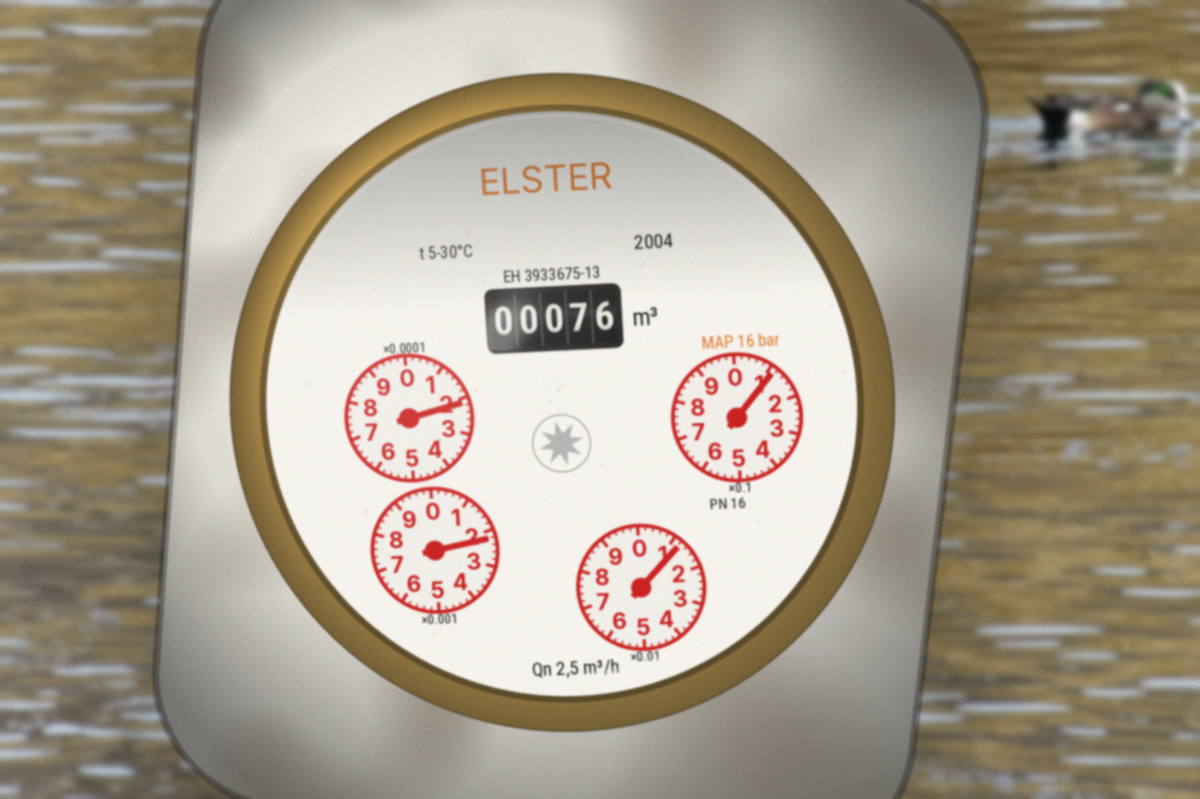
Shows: 76.1122 m³
